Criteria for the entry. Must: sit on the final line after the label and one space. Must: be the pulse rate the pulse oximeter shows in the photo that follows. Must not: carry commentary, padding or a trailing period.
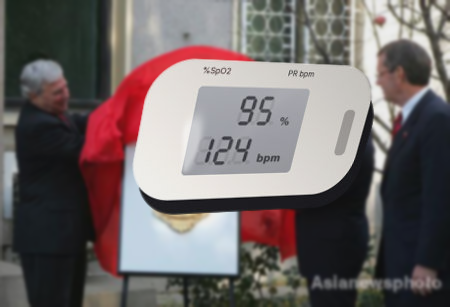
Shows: 124 bpm
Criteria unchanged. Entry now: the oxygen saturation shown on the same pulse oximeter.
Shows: 95 %
